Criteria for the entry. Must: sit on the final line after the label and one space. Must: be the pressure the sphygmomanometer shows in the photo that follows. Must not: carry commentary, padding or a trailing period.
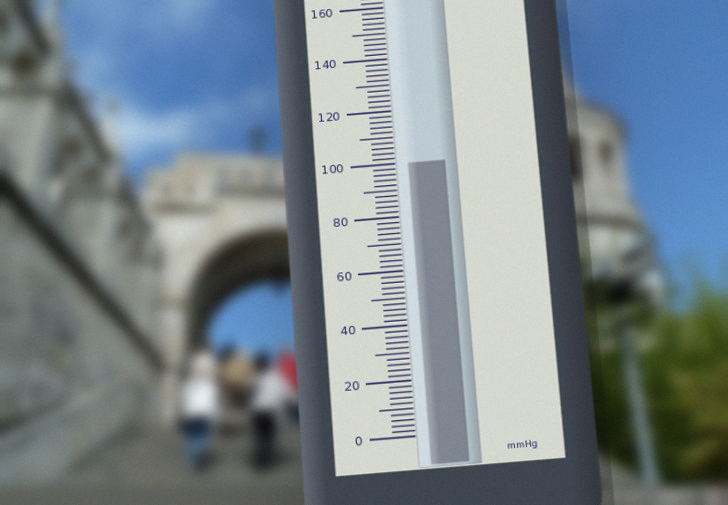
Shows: 100 mmHg
